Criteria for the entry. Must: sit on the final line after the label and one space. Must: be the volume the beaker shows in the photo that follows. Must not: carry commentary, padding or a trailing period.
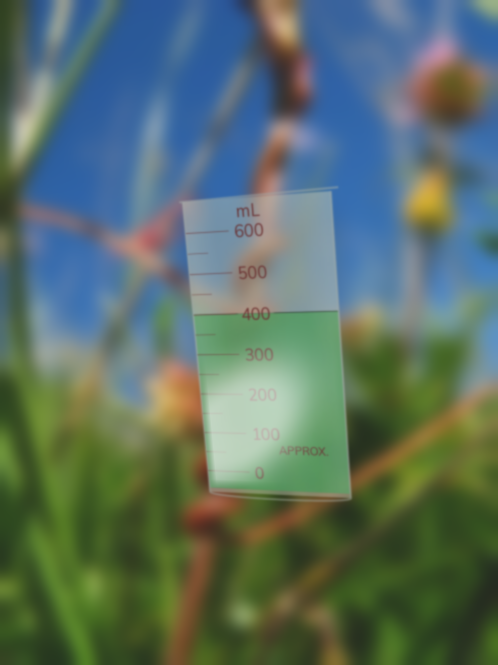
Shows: 400 mL
